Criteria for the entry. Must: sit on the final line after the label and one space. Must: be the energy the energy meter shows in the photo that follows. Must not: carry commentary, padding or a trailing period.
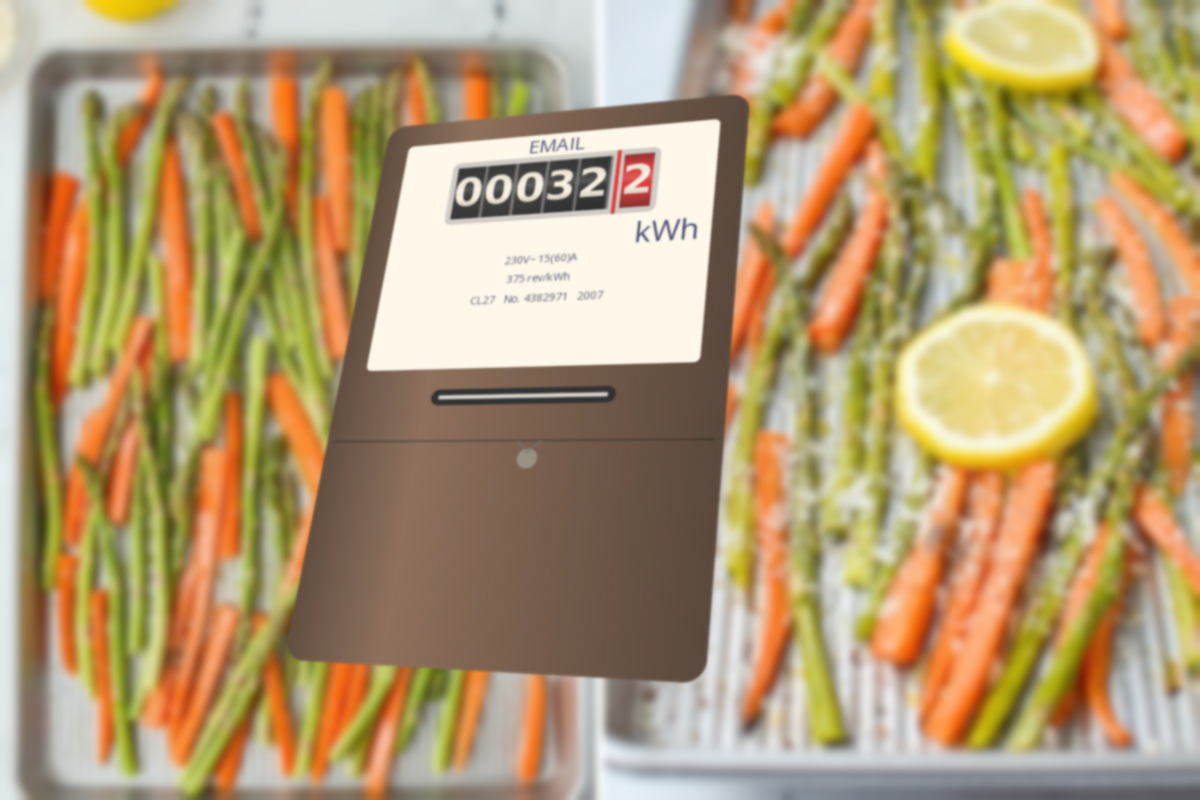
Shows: 32.2 kWh
